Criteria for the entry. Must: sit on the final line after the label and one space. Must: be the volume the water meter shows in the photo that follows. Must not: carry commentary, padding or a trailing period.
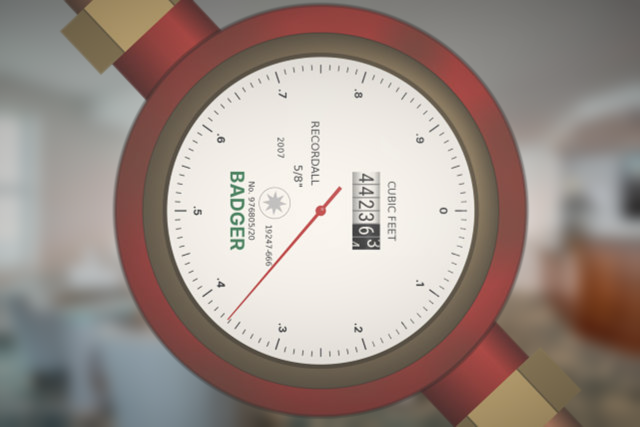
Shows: 442363.36 ft³
